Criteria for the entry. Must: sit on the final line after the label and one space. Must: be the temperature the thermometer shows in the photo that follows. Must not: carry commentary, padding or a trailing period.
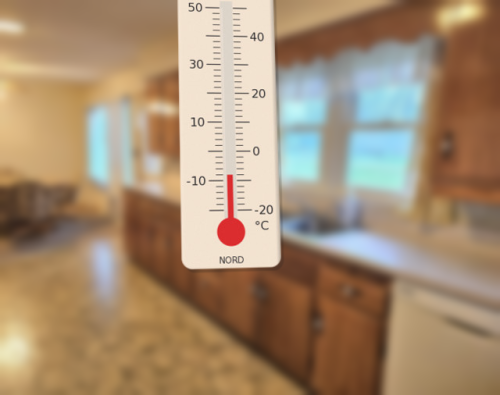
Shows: -8 °C
